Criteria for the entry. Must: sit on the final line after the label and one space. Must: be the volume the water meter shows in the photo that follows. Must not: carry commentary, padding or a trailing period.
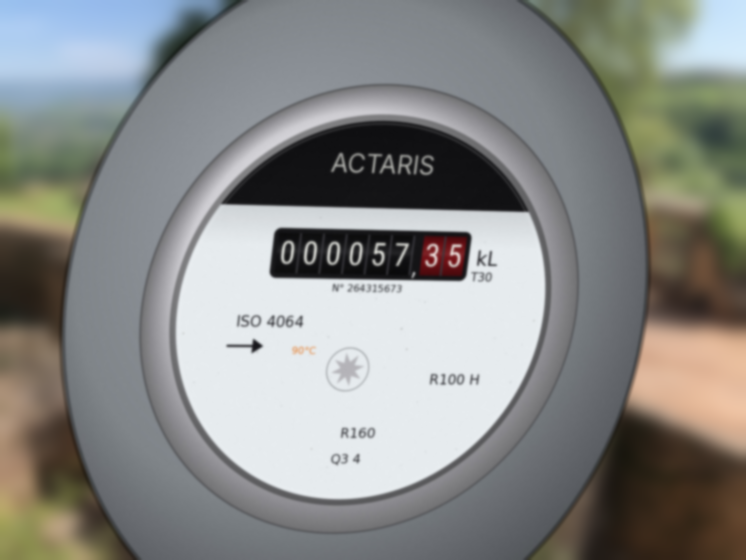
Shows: 57.35 kL
